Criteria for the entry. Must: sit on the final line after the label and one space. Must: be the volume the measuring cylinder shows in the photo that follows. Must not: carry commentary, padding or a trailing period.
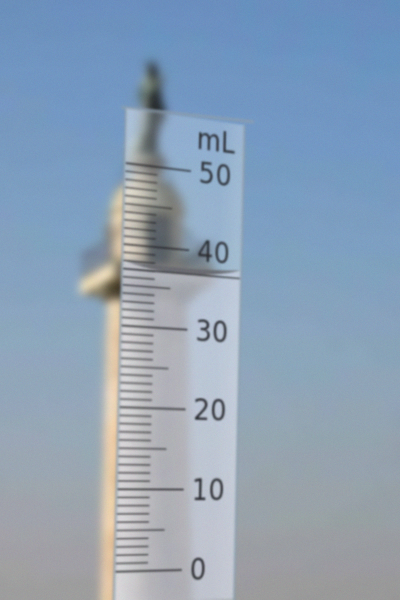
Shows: 37 mL
